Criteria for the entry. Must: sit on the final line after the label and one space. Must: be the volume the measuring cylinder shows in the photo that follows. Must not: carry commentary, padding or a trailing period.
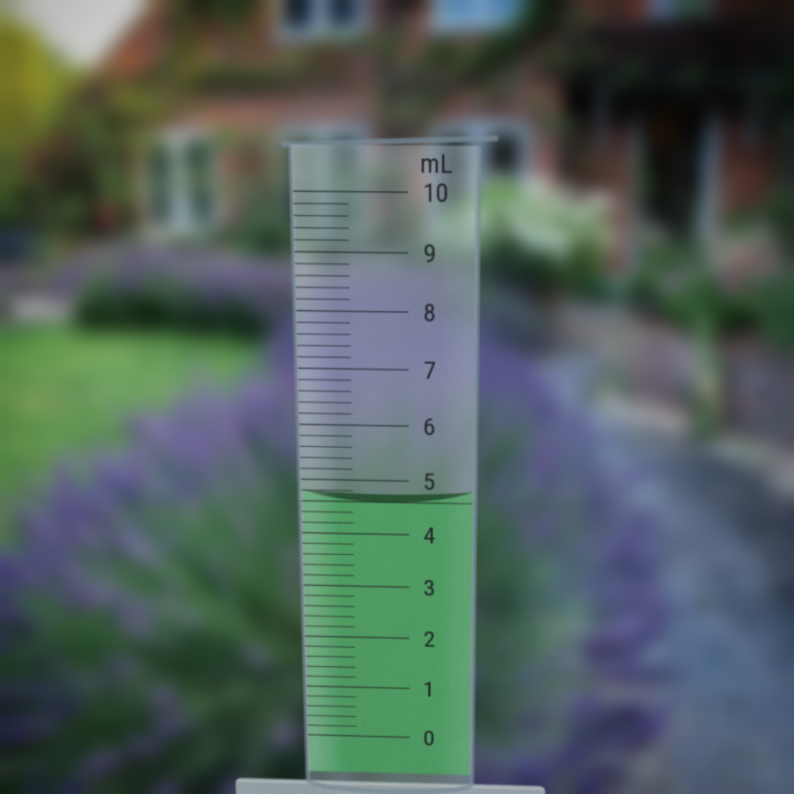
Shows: 4.6 mL
